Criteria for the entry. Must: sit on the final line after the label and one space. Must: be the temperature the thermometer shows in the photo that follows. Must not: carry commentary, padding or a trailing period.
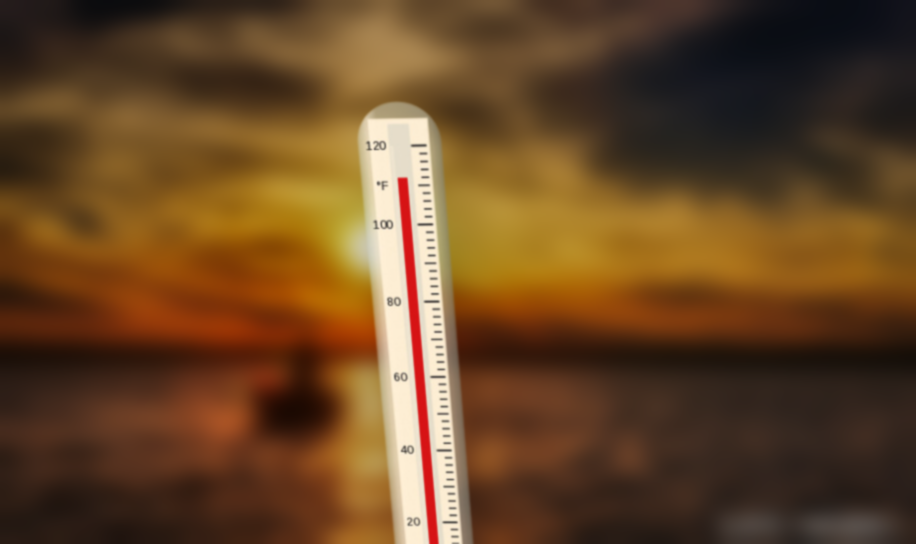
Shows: 112 °F
